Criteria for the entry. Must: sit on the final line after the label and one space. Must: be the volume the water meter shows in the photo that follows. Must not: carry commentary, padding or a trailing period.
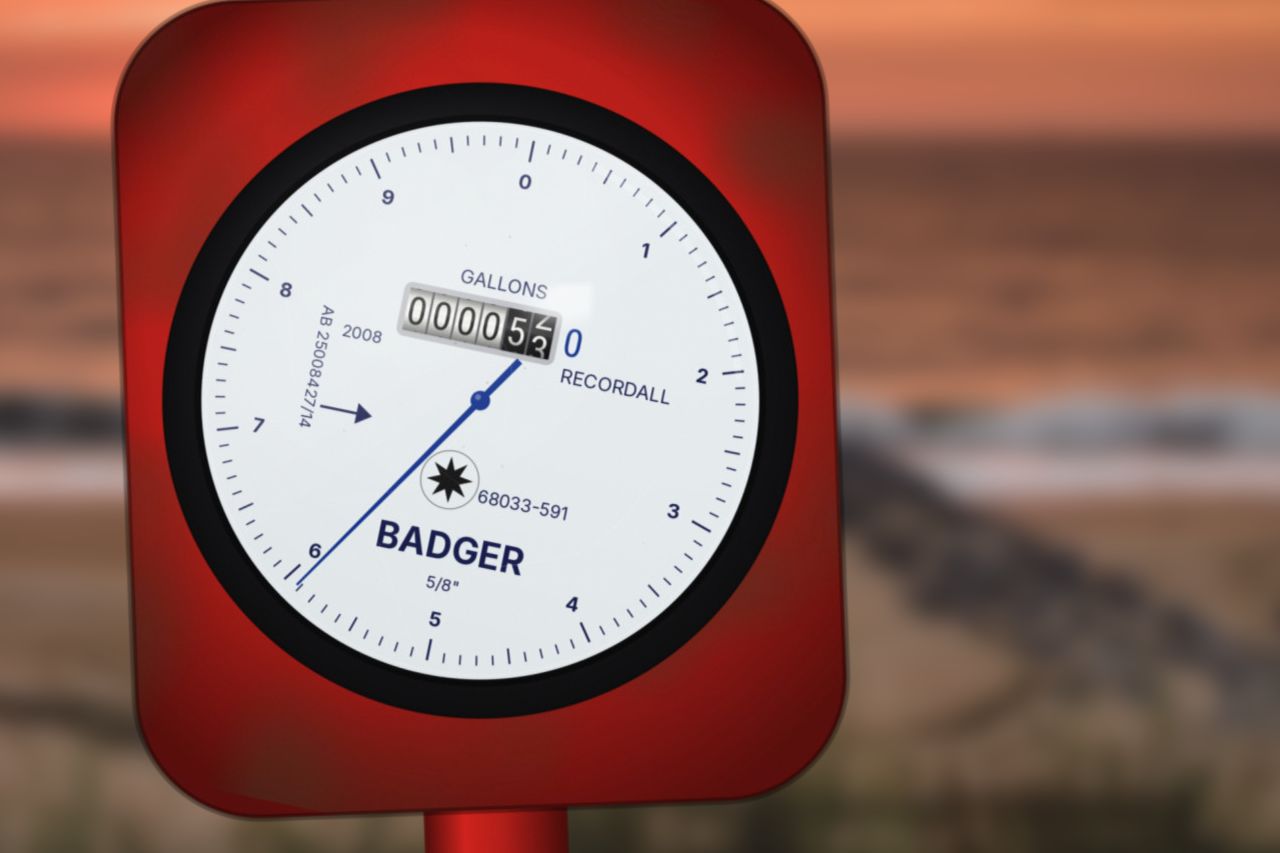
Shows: 525.9 gal
